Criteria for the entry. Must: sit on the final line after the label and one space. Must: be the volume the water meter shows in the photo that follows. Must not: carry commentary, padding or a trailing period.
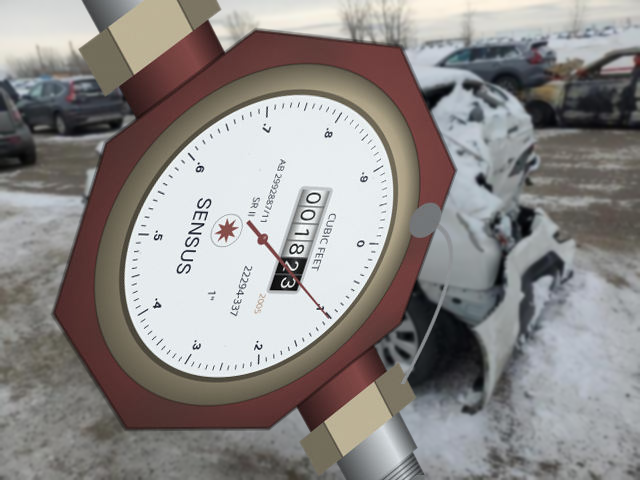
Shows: 1823.10 ft³
